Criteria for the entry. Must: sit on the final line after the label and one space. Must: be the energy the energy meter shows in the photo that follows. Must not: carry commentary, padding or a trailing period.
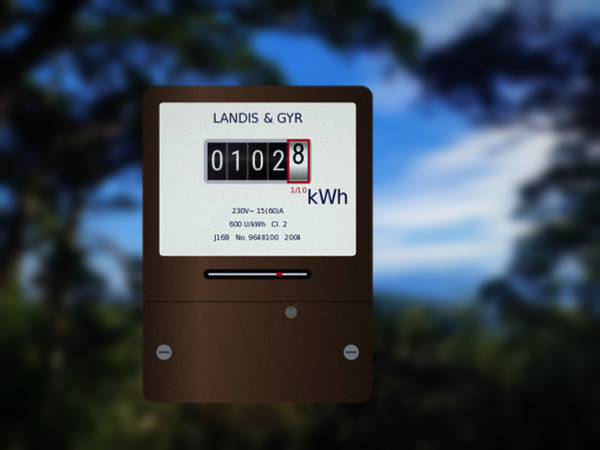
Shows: 102.8 kWh
